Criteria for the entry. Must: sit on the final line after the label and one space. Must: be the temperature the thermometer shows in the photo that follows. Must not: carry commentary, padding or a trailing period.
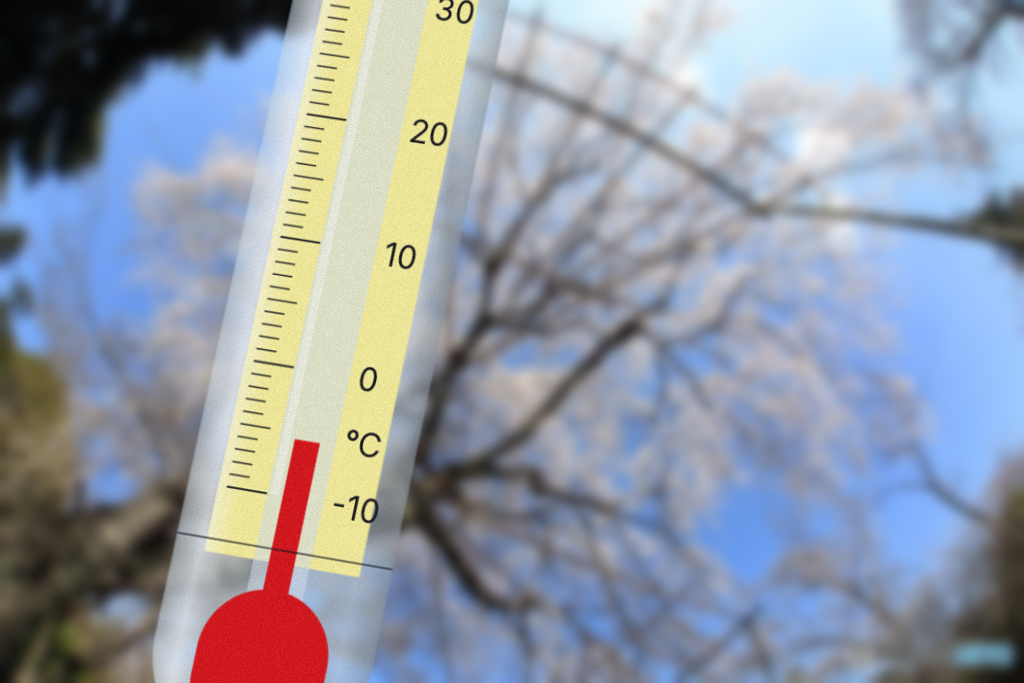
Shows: -5.5 °C
